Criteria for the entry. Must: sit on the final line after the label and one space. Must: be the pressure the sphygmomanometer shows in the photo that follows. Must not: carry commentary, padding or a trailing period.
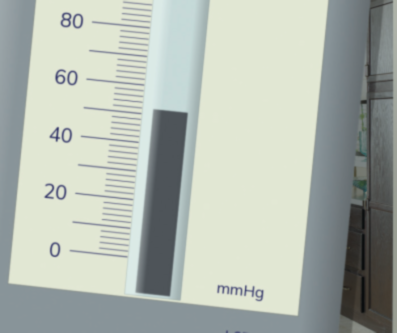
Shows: 52 mmHg
